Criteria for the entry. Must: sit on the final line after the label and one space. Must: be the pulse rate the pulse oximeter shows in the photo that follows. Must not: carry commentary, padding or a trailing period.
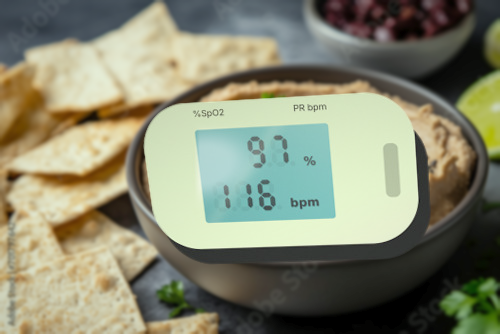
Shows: 116 bpm
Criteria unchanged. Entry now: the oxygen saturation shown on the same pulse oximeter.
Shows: 97 %
